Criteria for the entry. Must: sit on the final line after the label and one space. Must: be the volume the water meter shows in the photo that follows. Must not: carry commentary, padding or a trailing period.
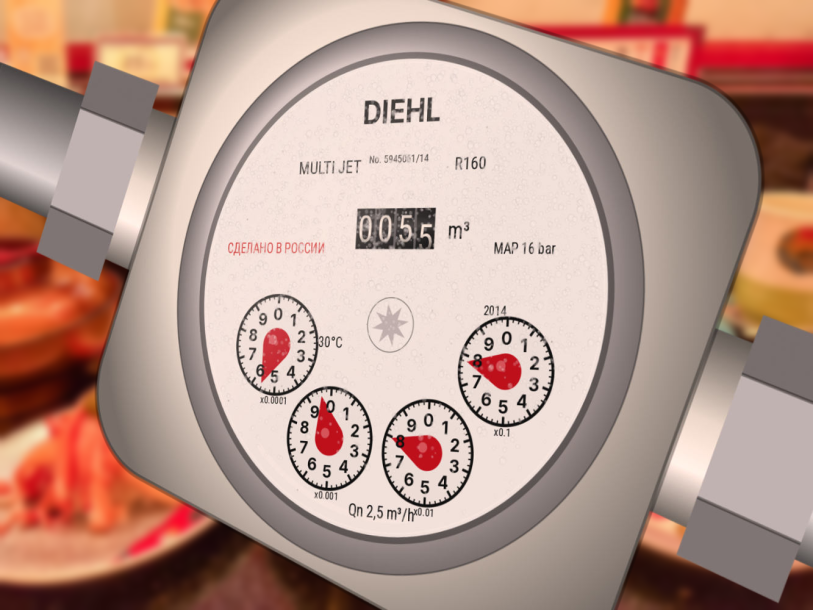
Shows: 54.7795 m³
